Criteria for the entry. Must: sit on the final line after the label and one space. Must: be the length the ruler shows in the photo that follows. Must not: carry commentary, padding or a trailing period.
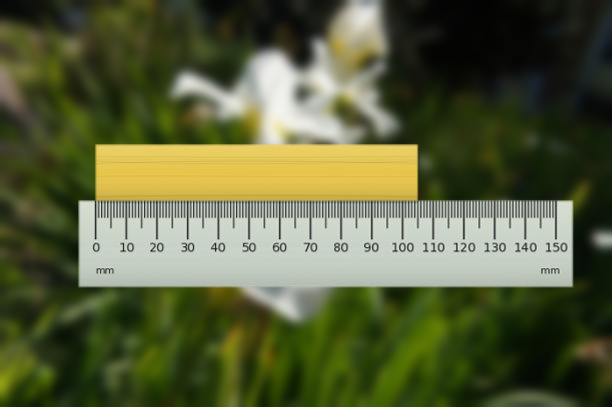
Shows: 105 mm
